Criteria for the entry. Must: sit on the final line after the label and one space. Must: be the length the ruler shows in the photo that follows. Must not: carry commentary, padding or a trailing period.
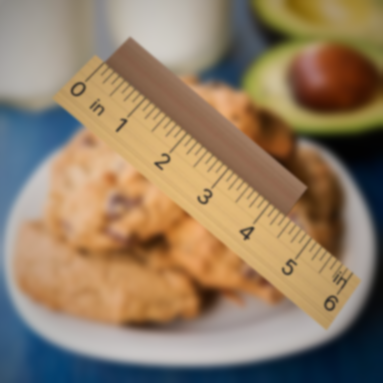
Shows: 4.375 in
